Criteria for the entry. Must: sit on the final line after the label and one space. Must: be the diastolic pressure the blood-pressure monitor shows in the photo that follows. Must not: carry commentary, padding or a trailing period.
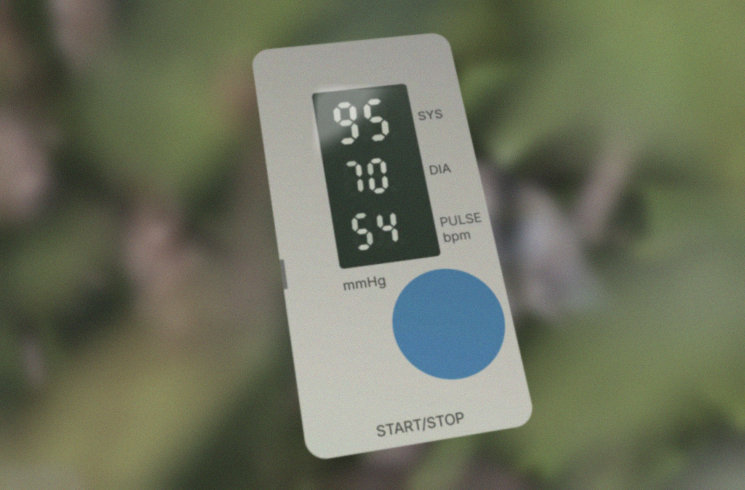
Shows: 70 mmHg
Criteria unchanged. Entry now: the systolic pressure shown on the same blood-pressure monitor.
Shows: 95 mmHg
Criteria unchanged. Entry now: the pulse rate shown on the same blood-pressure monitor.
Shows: 54 bpm
